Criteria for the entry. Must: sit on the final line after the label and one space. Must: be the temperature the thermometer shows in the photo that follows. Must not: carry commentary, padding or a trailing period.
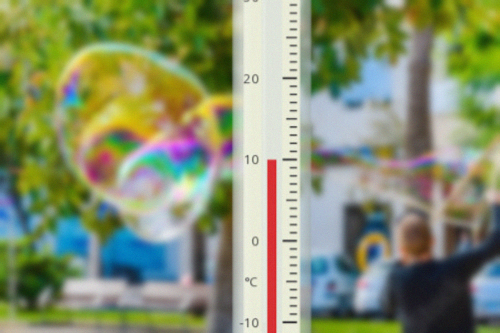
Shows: 10 °C
